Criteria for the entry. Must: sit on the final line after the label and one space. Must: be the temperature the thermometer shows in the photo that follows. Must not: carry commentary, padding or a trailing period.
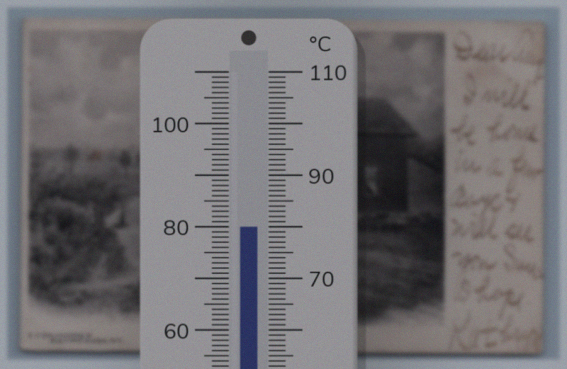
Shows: 80 °C
